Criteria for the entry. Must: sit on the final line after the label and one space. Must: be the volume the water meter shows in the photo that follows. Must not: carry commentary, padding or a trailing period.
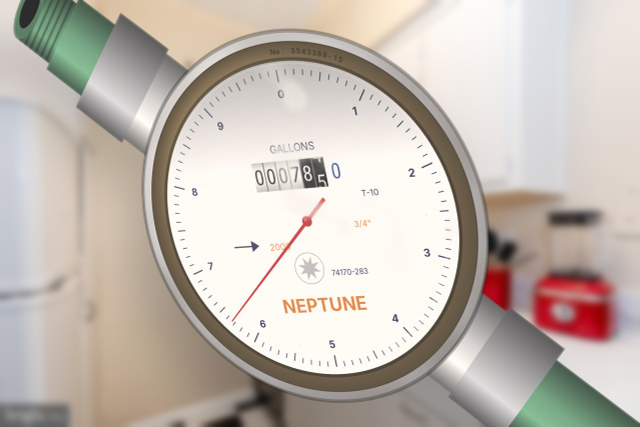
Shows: 7846.3 gal
